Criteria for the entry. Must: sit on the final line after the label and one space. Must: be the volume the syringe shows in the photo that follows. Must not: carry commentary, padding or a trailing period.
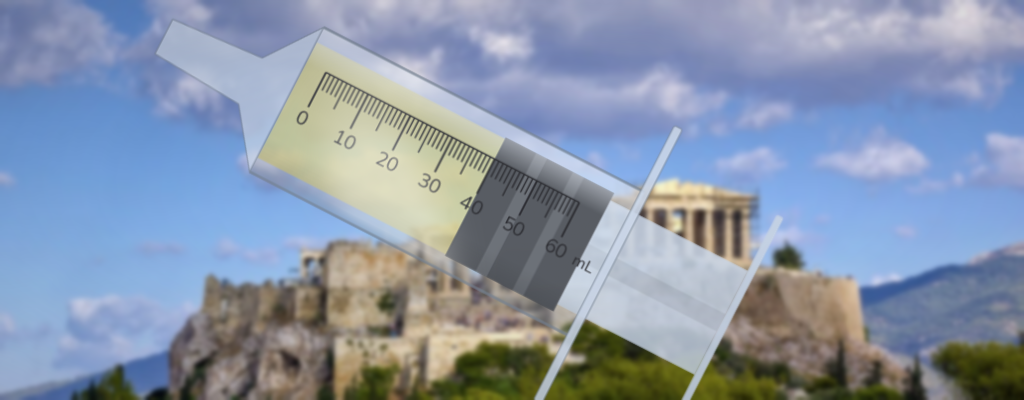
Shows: 40 mL
